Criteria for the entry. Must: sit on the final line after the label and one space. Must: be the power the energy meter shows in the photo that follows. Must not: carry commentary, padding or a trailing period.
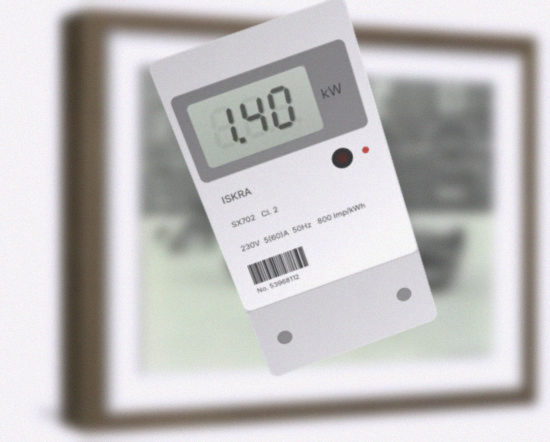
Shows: 1.40 kW
